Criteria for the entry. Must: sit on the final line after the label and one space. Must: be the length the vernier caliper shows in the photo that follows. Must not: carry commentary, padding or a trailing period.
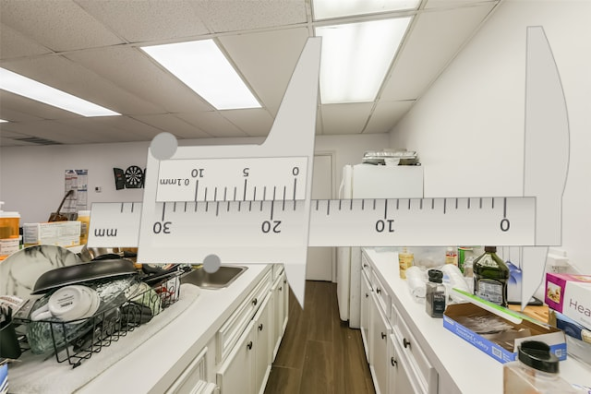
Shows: 18.1 mm
